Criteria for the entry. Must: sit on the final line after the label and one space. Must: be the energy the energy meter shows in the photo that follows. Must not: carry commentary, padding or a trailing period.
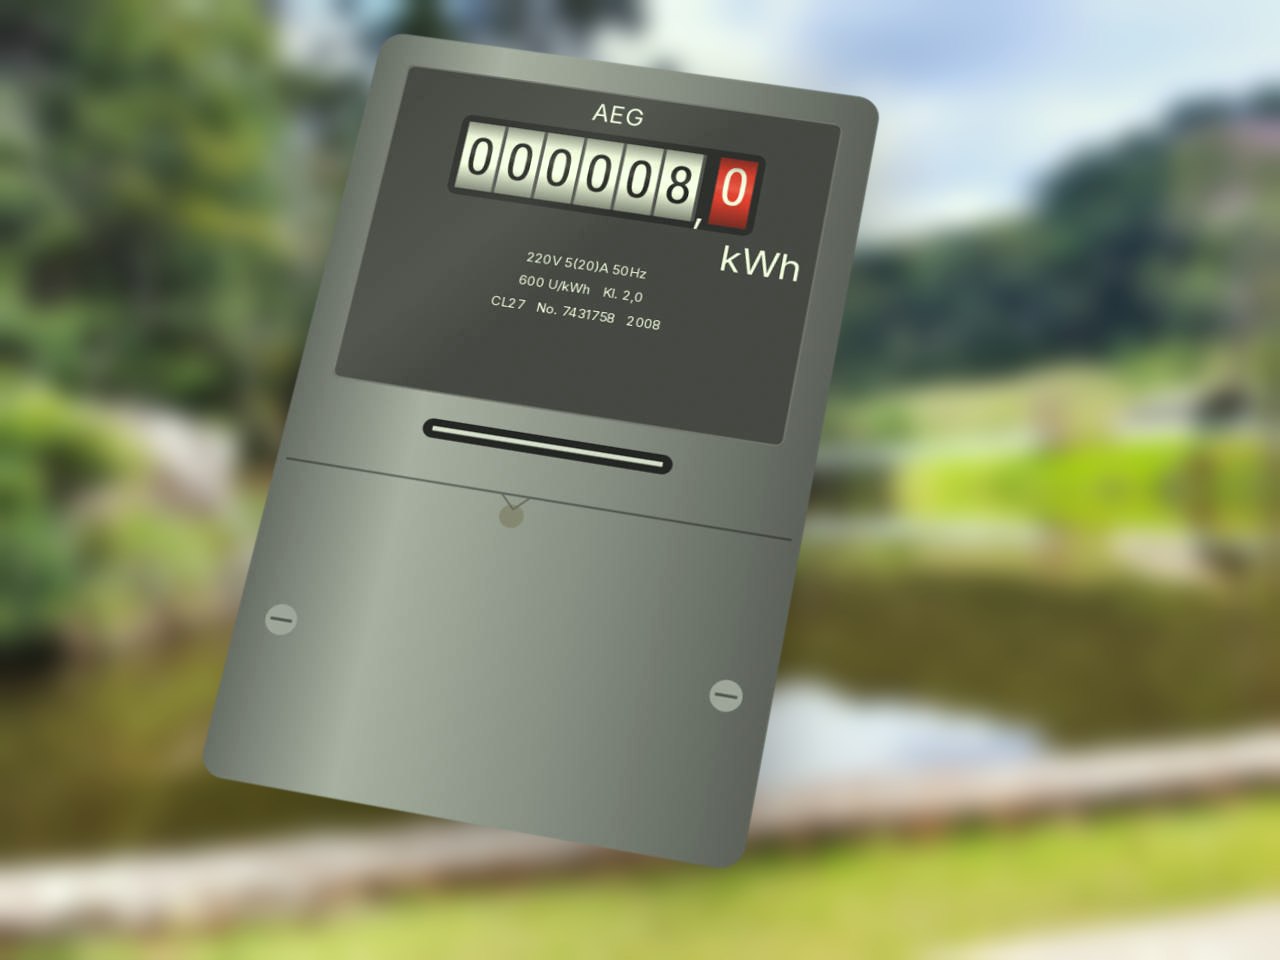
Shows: 8.0 kWh
